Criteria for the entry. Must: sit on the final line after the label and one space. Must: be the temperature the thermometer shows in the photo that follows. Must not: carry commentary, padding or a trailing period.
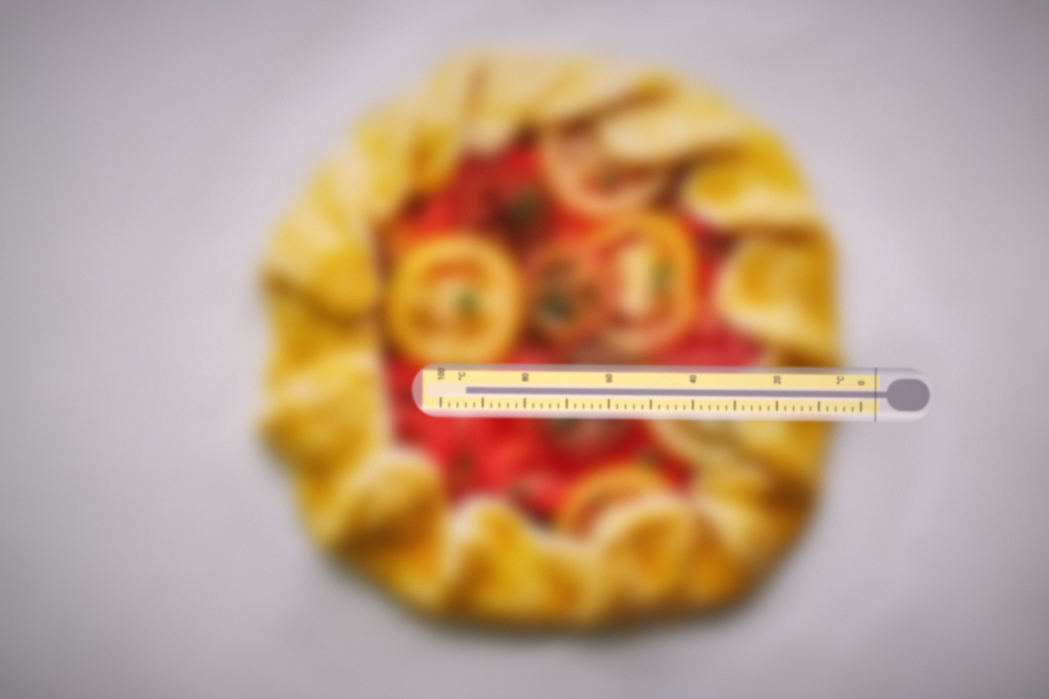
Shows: 94 °C
